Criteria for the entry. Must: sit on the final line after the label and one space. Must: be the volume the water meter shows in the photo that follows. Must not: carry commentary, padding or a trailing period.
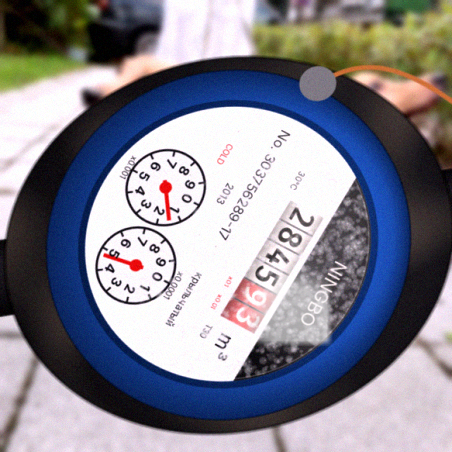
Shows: 2845.9314 m³
